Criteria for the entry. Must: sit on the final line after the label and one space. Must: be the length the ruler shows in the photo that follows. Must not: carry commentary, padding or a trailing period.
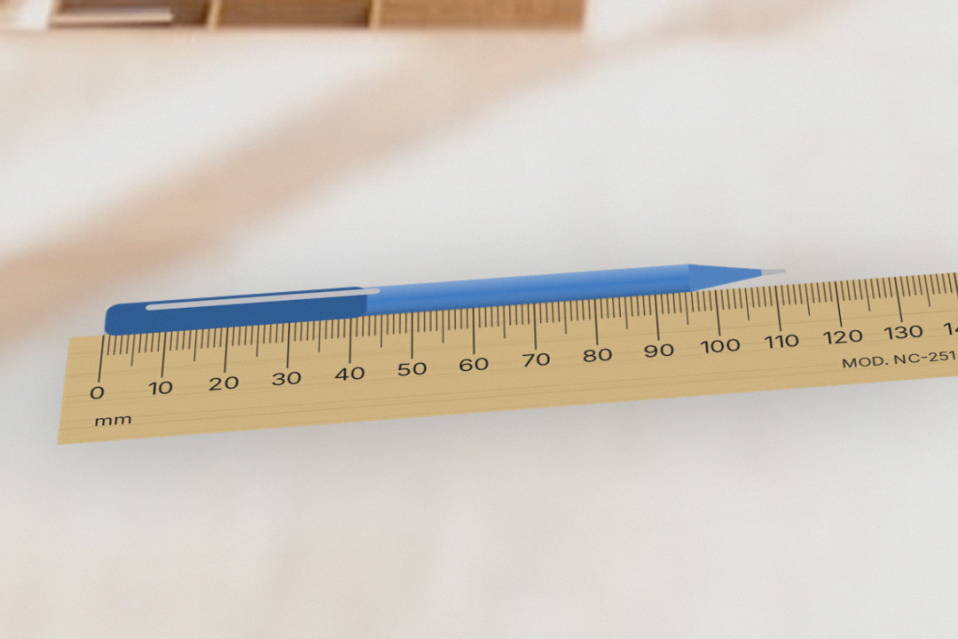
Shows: 112 mm
